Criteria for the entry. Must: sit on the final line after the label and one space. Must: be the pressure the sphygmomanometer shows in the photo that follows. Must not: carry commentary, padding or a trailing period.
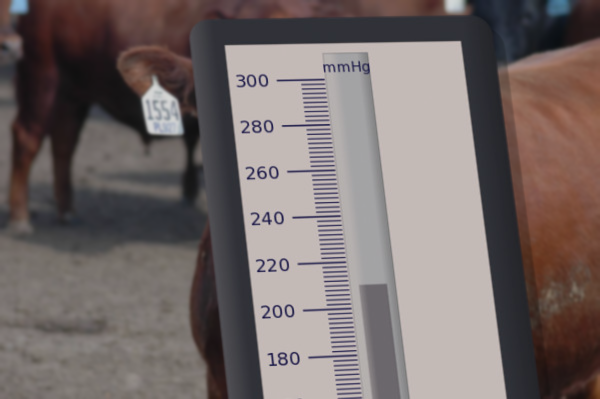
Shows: 210 mmHg
